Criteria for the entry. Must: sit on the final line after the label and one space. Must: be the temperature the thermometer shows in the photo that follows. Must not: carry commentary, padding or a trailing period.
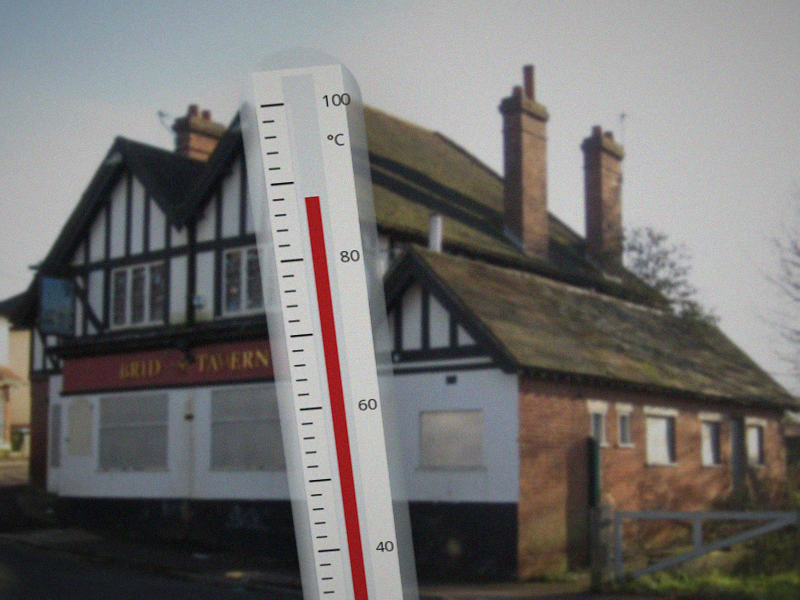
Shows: 88 °C
